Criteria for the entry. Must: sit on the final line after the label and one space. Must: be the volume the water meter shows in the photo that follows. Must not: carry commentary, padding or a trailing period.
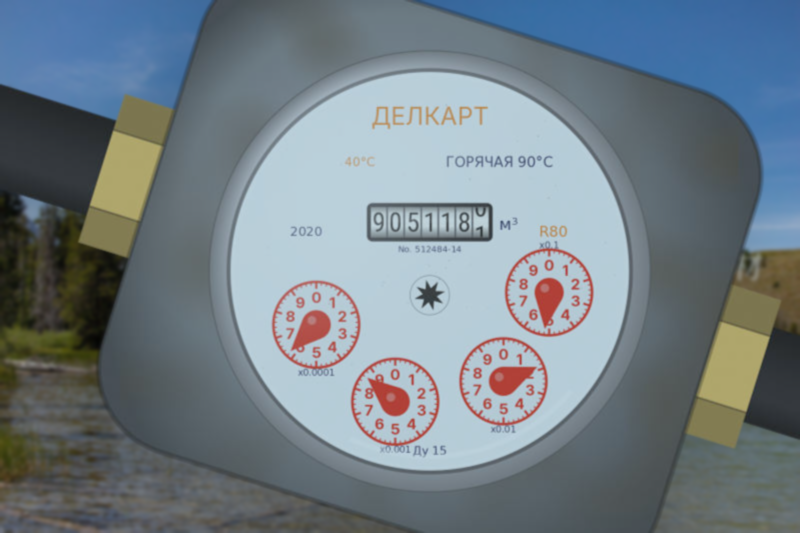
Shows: 9051180.5186 m³
